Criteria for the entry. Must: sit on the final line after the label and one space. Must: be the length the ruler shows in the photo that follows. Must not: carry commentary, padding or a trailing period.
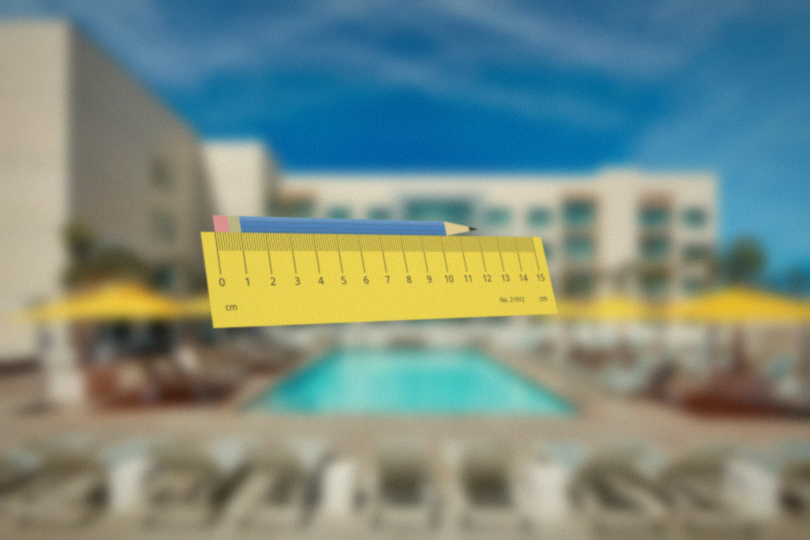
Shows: 12 cm
